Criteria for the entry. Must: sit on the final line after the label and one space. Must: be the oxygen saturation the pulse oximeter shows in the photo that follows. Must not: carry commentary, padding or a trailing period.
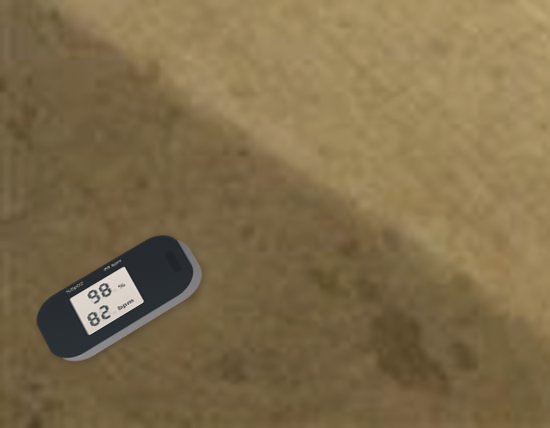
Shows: 98 %
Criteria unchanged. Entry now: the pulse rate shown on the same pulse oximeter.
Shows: 82 bpm
